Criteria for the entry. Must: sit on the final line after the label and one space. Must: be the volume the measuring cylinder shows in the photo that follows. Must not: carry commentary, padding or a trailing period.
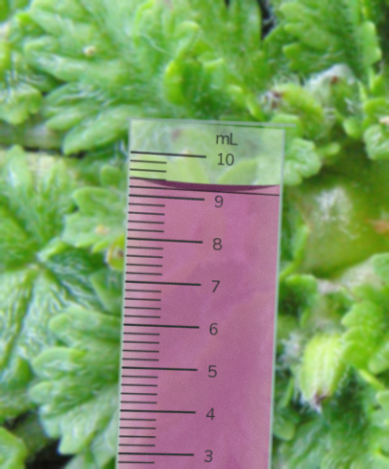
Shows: 9.2 mL
